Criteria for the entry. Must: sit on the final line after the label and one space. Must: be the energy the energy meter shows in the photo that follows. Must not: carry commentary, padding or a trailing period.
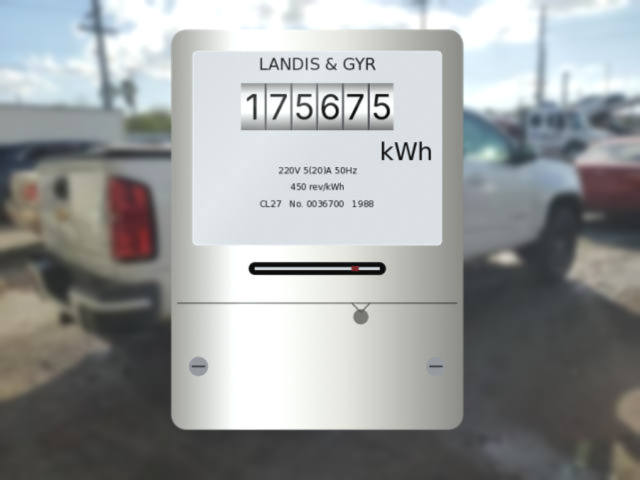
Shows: 175675 kWh
